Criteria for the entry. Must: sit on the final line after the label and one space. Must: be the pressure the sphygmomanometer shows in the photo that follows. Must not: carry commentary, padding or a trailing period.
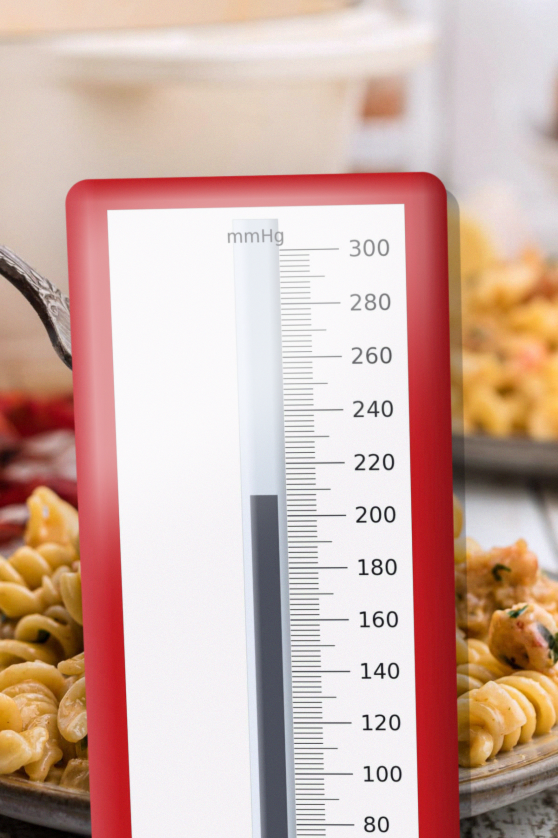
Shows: 208 mmHg
